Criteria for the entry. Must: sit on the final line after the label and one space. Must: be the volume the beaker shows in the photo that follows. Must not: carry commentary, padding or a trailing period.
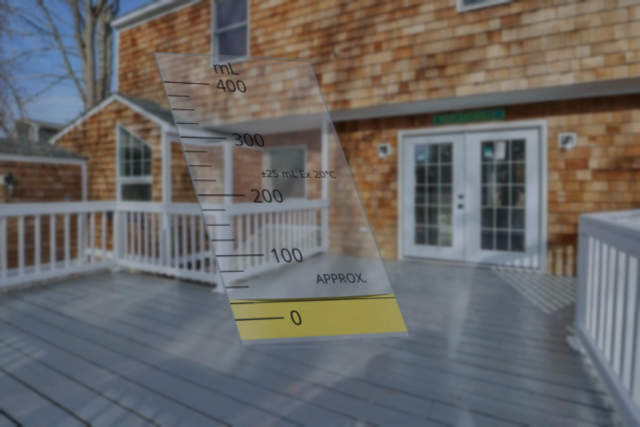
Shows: 25 mL
